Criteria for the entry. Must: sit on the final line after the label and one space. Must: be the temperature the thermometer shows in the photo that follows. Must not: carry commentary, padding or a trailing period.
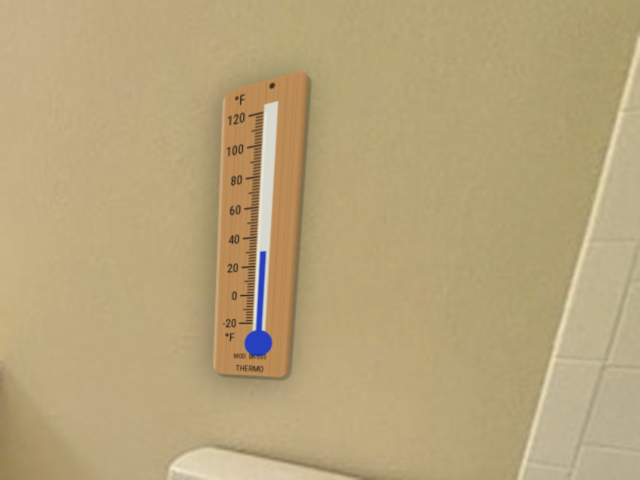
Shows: 30 °F
